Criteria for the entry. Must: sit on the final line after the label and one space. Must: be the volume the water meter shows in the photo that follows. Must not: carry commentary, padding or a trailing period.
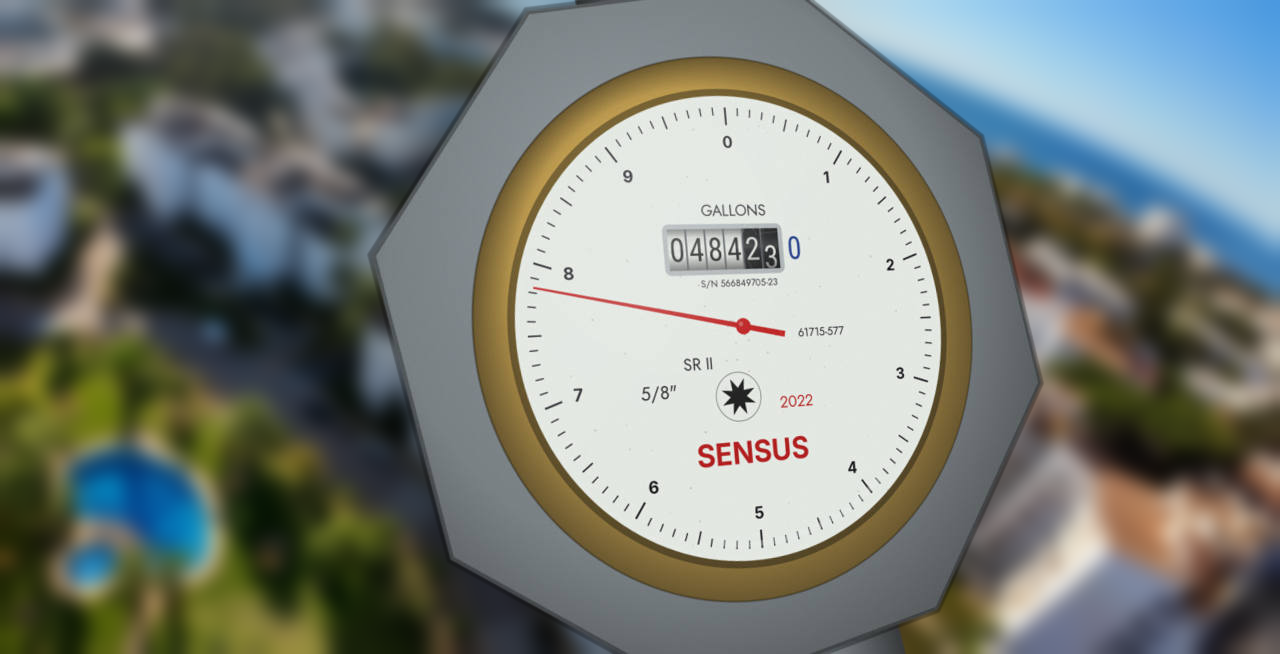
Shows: 484227.8 gal
